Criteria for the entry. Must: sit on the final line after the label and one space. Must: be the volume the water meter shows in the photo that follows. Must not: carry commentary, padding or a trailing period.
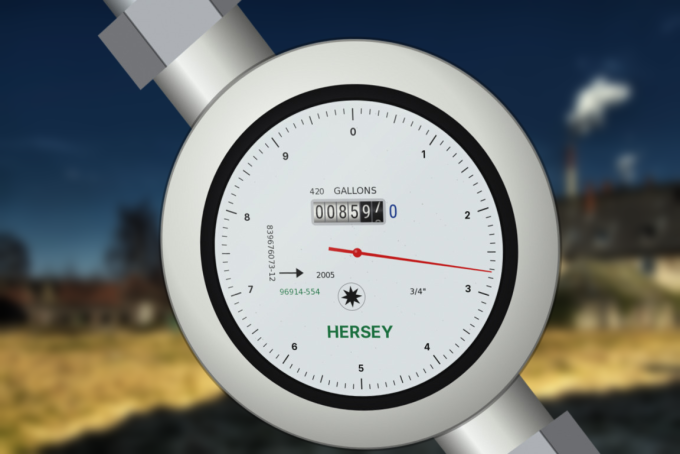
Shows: 85972.7 gal
